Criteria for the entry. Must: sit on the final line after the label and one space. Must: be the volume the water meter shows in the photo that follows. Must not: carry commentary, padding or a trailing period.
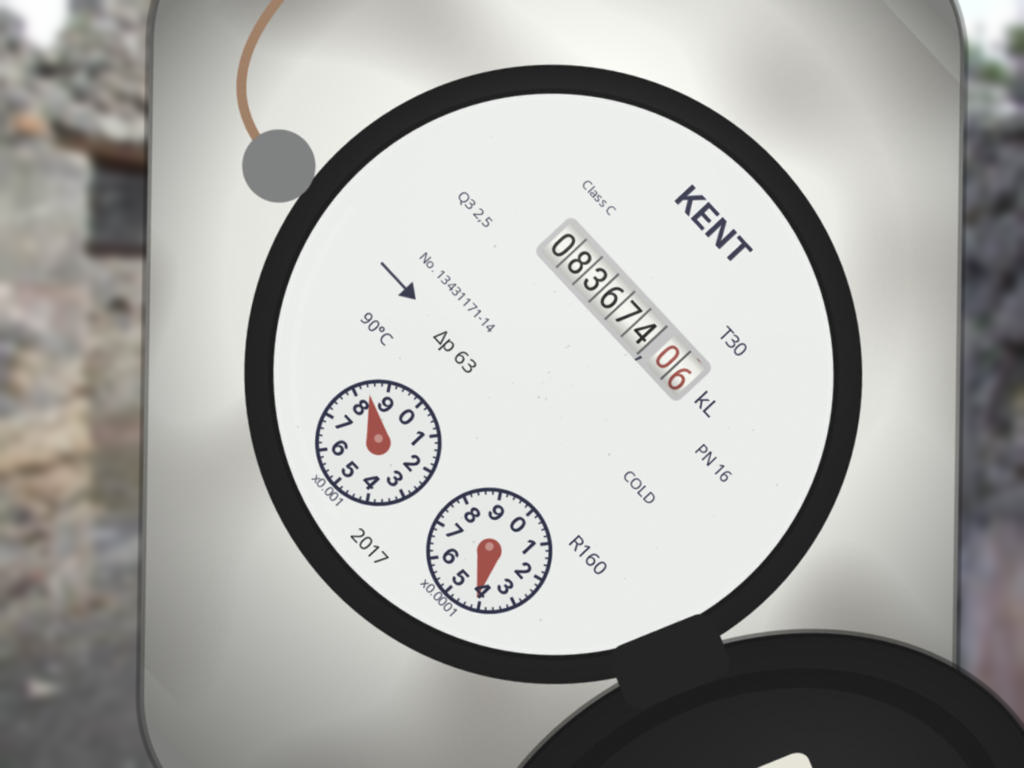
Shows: 83674.0584 kL
